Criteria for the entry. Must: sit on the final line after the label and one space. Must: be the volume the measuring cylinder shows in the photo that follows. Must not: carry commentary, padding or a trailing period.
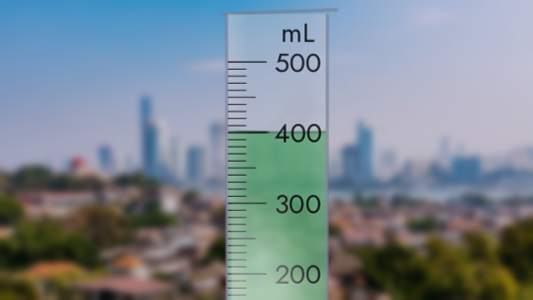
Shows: 400 mL
